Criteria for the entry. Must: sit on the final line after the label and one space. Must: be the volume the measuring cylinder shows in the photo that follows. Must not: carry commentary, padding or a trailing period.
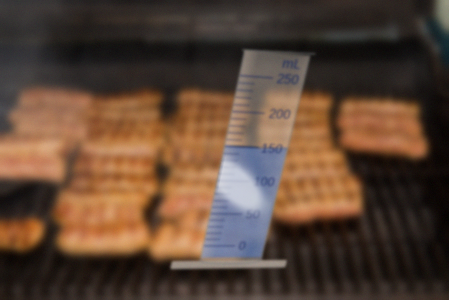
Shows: 150 mL
